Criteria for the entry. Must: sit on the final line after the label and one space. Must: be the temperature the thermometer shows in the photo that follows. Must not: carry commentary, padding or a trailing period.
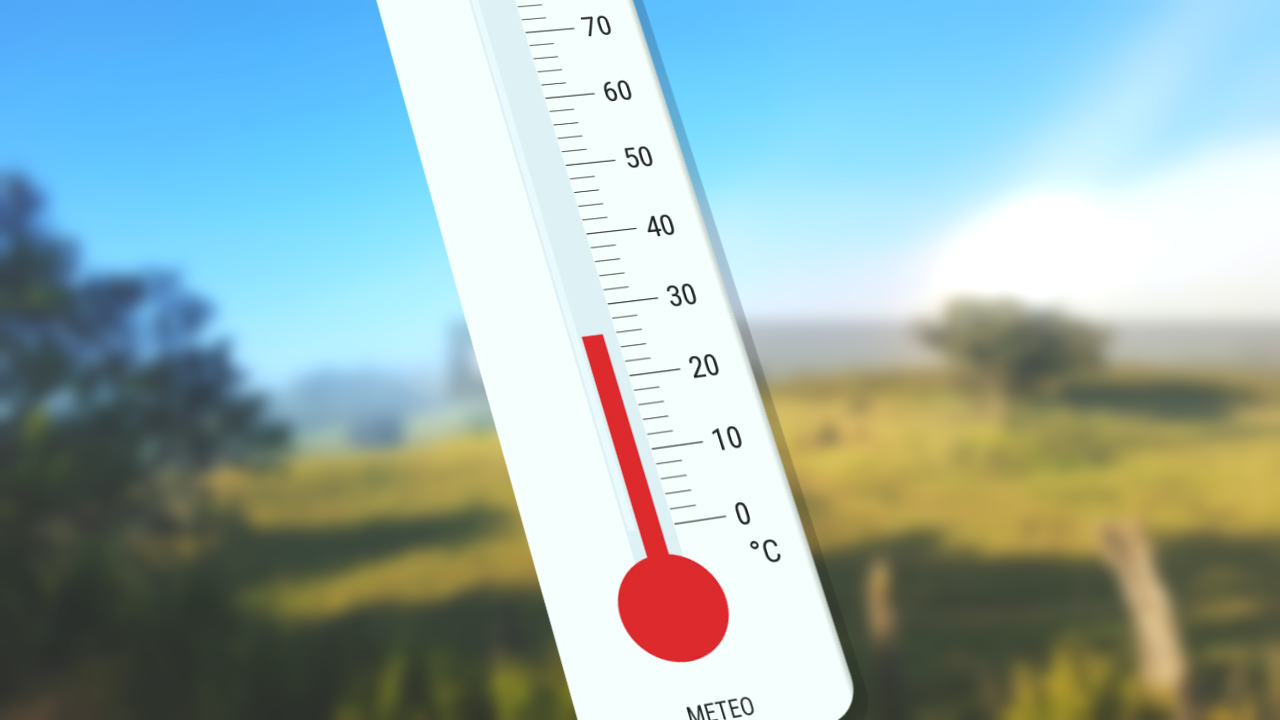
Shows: 26 °C
